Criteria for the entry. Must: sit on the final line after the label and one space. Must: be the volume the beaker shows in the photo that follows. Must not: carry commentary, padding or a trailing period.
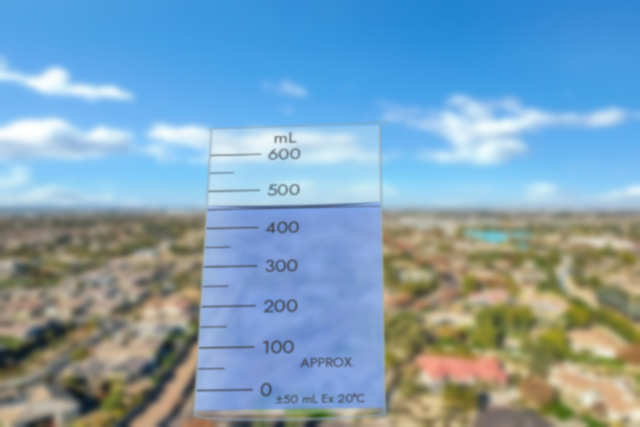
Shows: 450 mL
